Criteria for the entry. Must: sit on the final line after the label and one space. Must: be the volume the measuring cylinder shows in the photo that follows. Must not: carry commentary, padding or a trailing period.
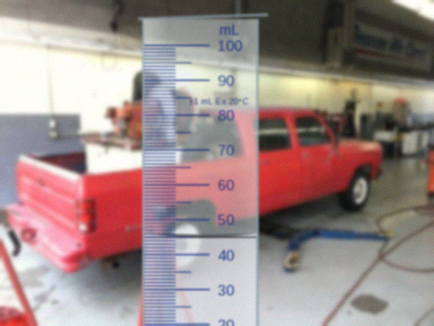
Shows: 45 mL
